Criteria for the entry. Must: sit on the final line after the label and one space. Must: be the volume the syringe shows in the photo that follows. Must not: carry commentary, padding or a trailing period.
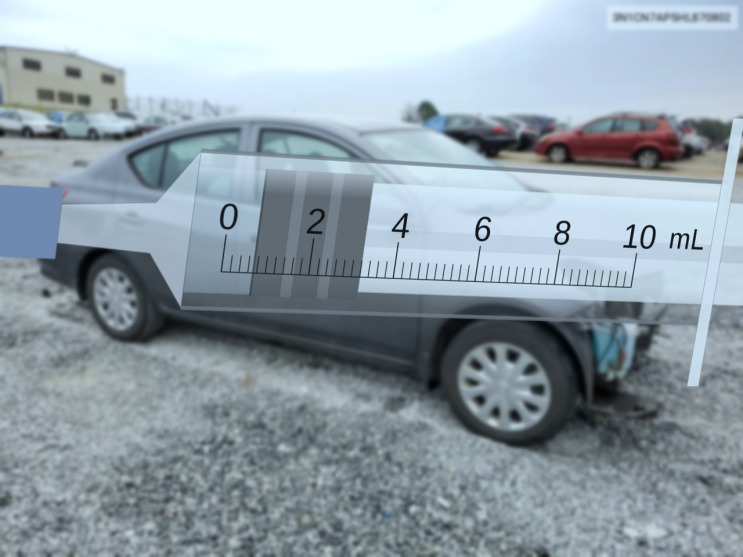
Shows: 0.7 mL
